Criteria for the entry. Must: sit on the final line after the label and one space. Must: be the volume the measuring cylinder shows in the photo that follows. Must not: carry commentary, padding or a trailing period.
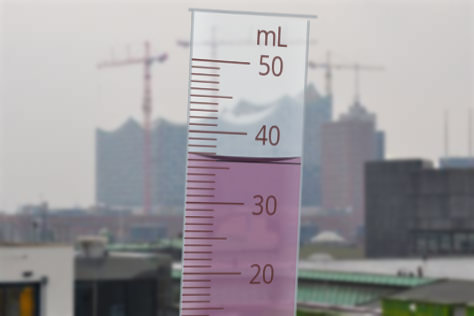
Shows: 36 mL
